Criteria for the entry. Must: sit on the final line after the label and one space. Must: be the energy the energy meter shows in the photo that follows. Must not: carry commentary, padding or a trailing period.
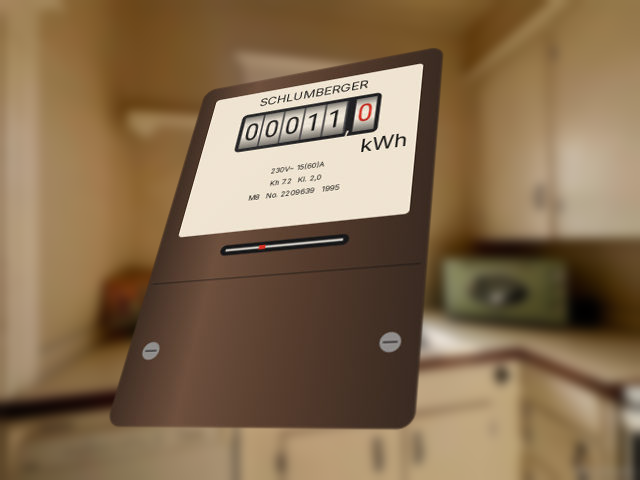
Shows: 11.0 kWh
